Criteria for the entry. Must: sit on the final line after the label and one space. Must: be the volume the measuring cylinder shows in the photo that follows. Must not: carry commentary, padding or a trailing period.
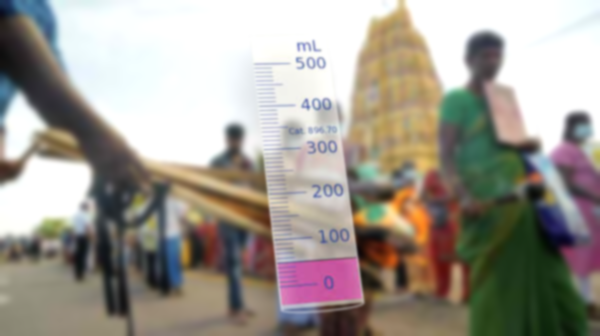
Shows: 50 mL
